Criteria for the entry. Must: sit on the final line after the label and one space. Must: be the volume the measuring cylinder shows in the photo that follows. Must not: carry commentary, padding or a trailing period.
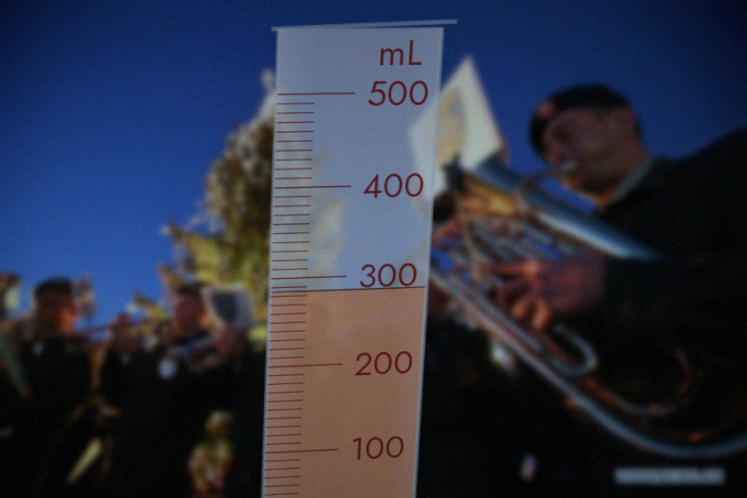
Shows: 285 mL
